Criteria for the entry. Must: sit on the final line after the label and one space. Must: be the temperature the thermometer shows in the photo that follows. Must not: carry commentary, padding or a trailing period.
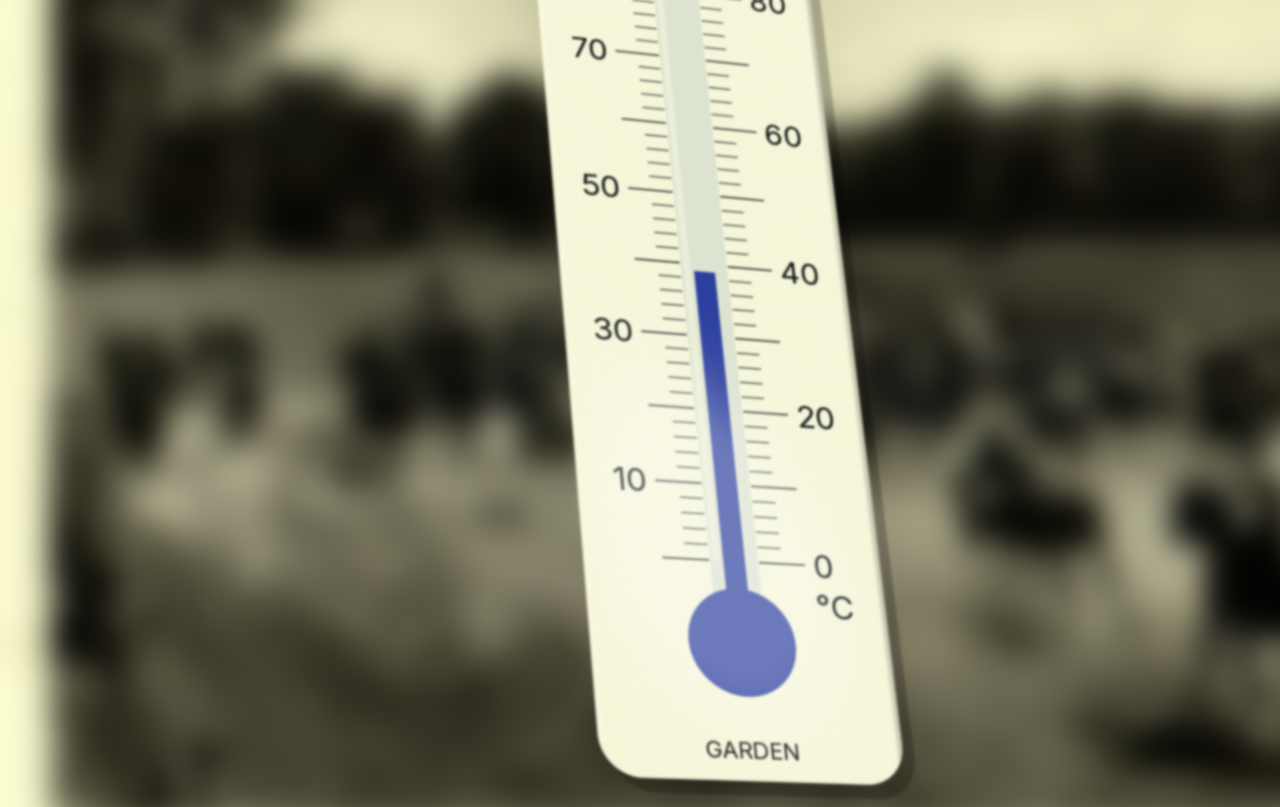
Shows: 39 °C
